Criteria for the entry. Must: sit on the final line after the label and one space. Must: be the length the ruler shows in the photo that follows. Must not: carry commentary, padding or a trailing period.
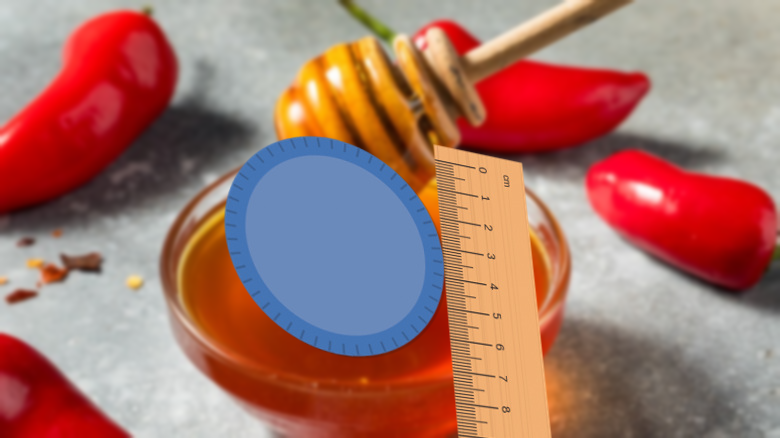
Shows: 7 cm
